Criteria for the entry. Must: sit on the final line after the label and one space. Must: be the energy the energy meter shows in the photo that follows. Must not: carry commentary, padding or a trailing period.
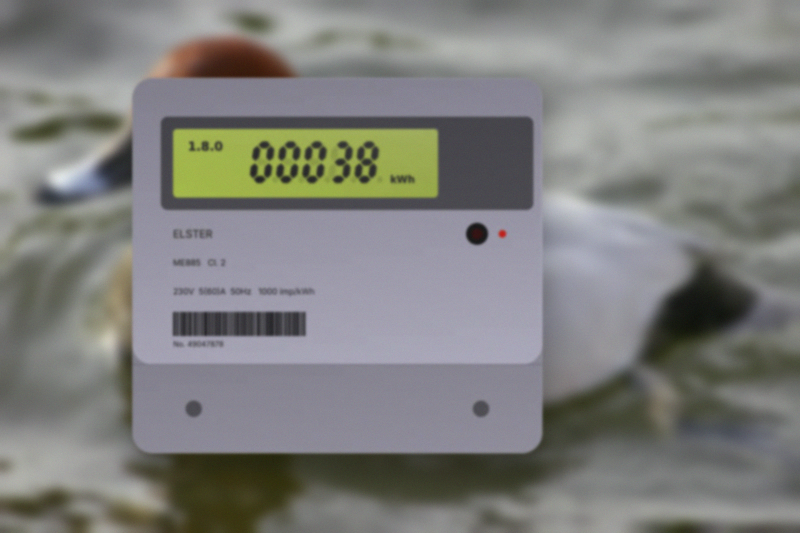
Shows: 38 kWh
